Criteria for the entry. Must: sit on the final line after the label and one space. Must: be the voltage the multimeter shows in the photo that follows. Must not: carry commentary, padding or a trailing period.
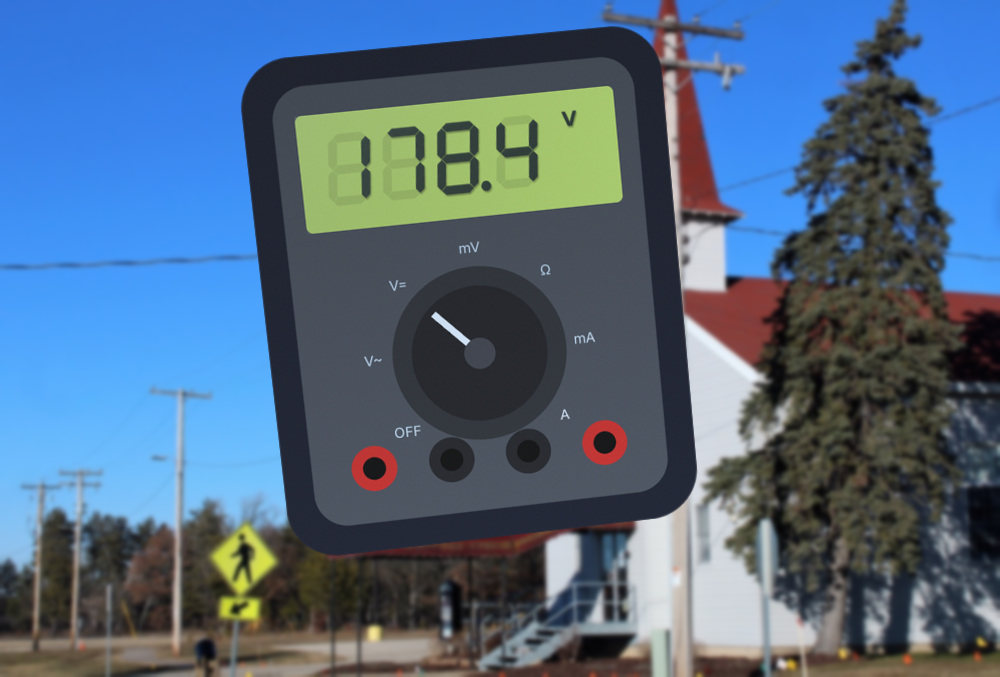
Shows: 178.4 V
